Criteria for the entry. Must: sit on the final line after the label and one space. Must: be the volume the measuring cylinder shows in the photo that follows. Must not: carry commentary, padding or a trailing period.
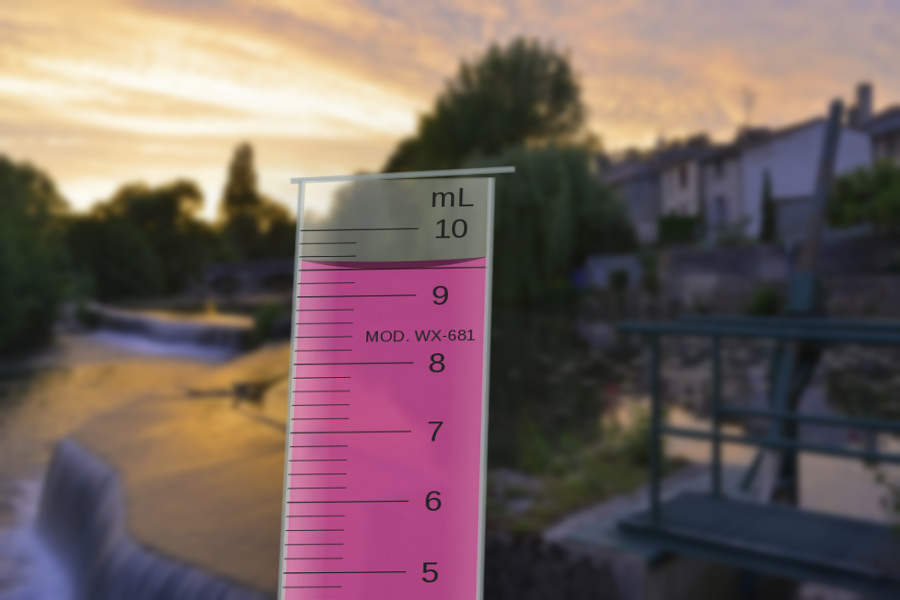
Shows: 9.4 mL
